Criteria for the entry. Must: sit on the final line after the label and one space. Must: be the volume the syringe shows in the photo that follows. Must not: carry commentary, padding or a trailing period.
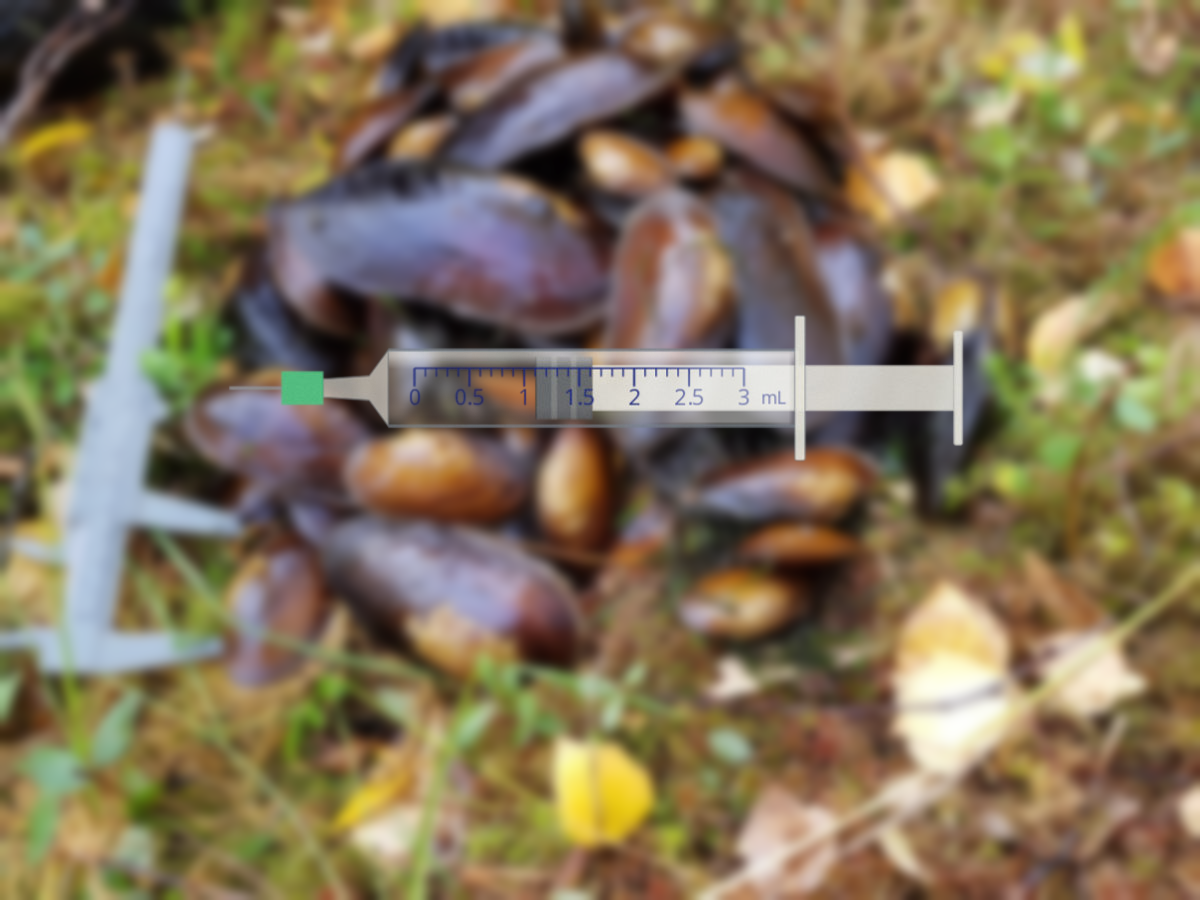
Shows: 1.1 mL
